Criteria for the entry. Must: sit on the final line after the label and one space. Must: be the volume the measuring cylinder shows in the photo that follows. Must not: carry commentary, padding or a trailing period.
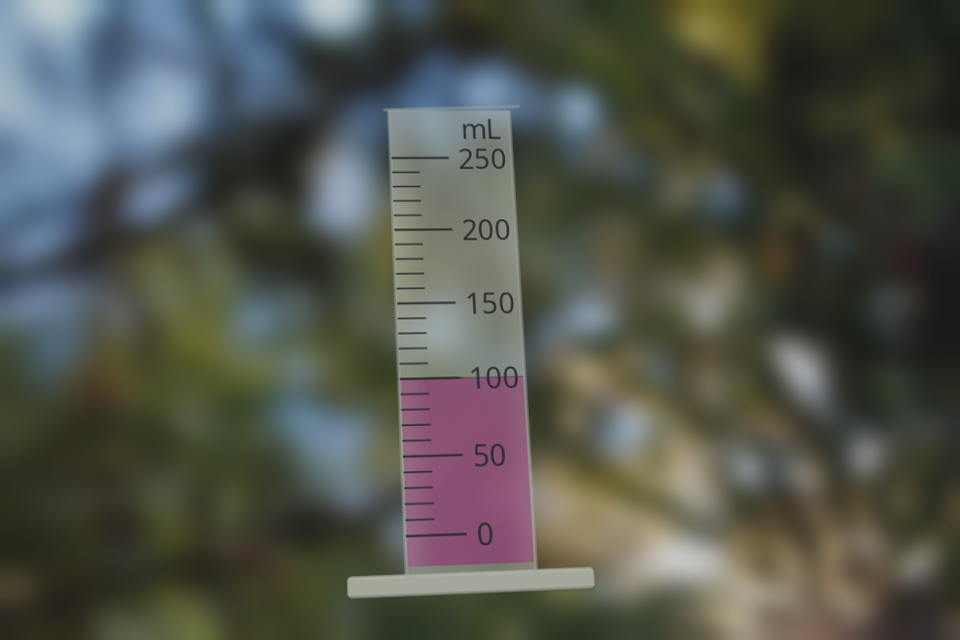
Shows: 100 mL
